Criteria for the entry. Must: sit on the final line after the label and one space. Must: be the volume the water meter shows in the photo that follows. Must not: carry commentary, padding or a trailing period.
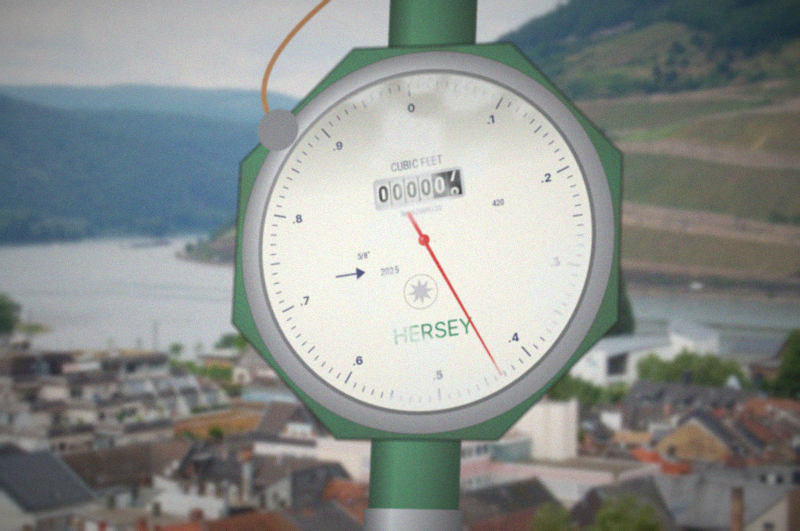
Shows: 7.43 ft³
